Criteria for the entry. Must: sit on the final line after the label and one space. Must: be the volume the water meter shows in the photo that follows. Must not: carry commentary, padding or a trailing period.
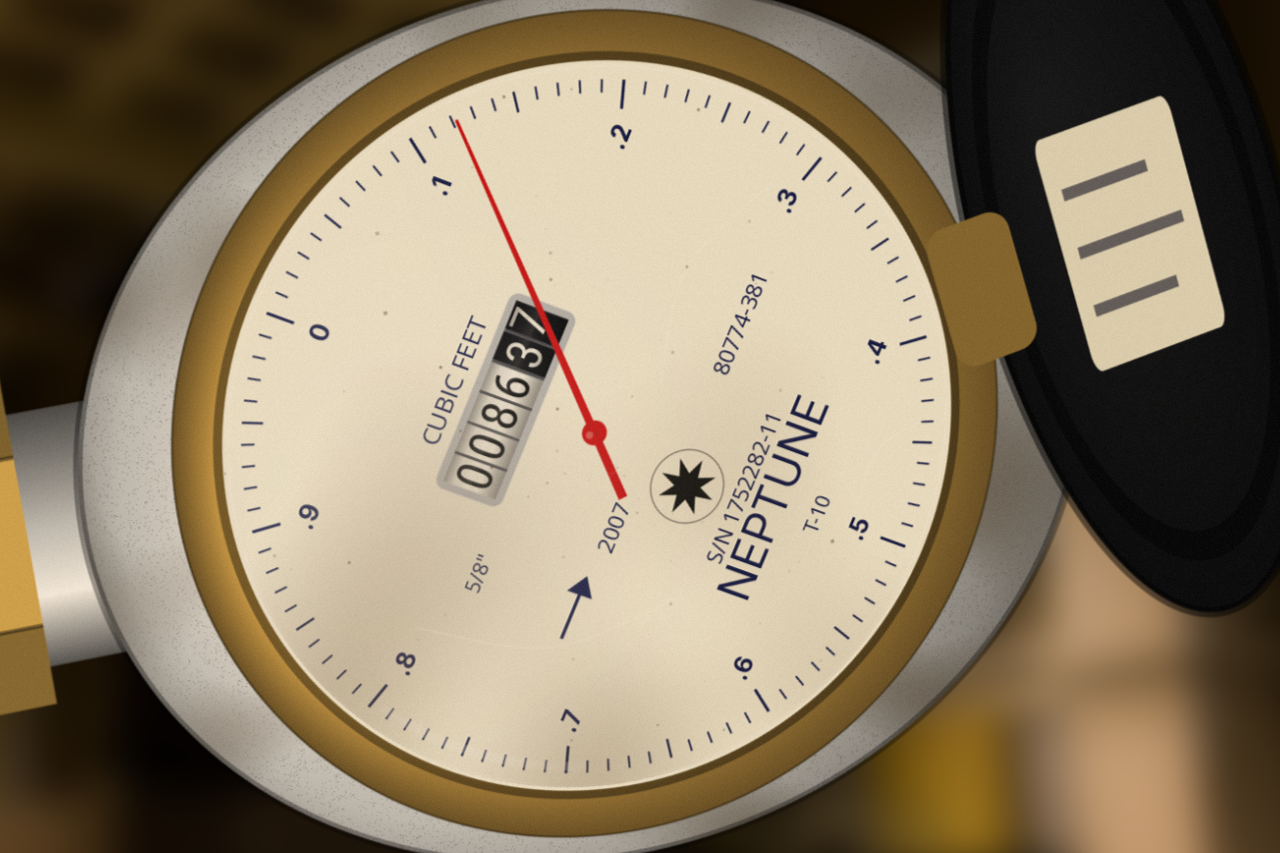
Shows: 8637.12 ft³
